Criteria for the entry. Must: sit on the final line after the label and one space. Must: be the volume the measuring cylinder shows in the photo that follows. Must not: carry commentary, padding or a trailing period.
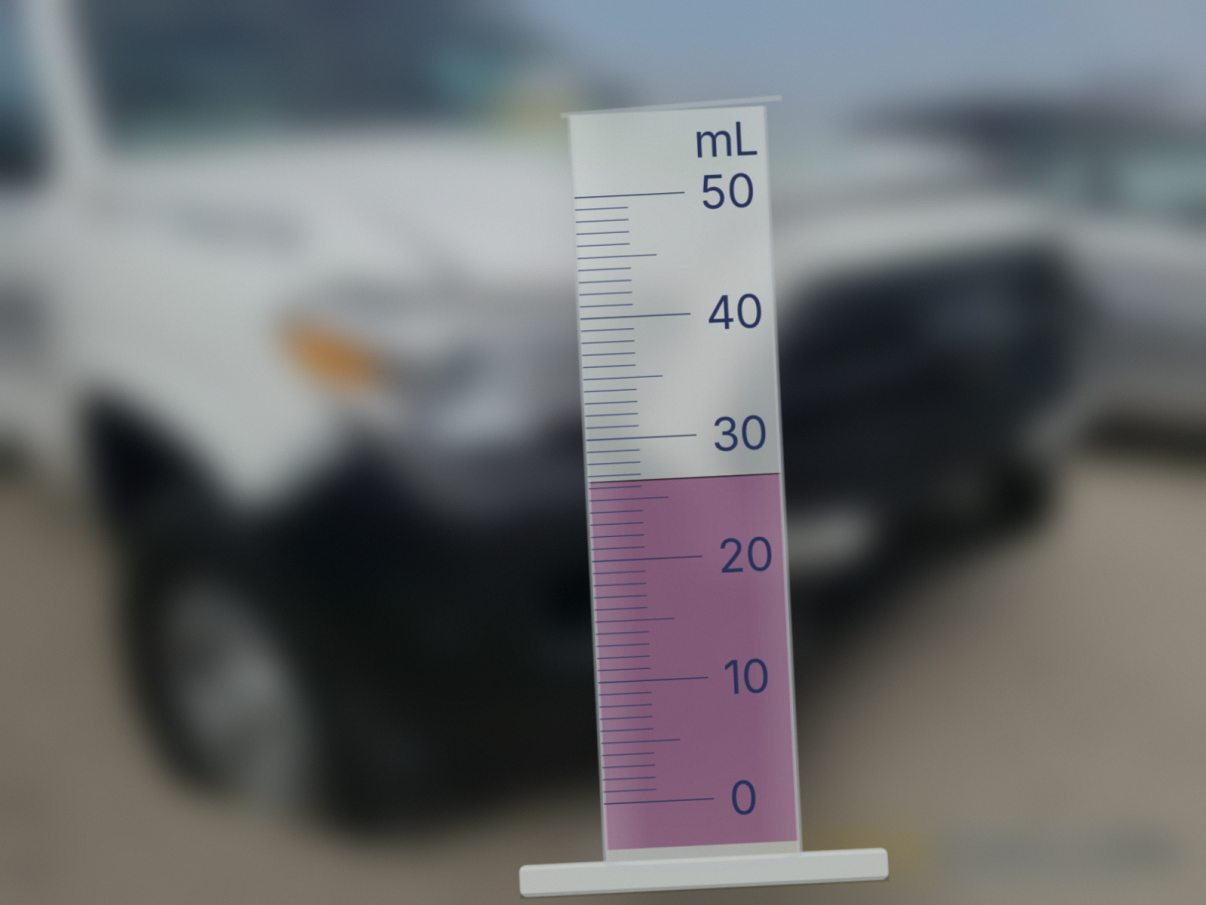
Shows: 26.5 mL
